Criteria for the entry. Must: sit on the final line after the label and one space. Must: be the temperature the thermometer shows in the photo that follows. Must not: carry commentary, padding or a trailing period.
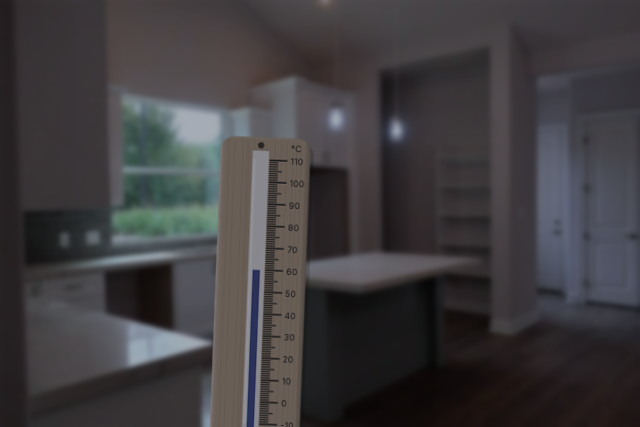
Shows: 60 °C
